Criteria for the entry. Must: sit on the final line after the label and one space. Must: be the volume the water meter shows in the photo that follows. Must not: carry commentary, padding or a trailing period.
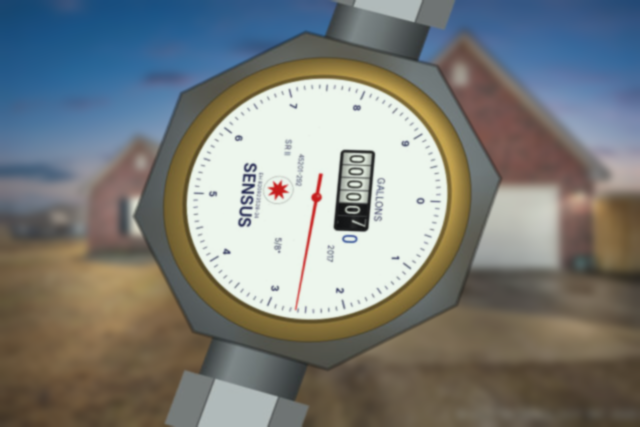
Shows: 72.6 gal
